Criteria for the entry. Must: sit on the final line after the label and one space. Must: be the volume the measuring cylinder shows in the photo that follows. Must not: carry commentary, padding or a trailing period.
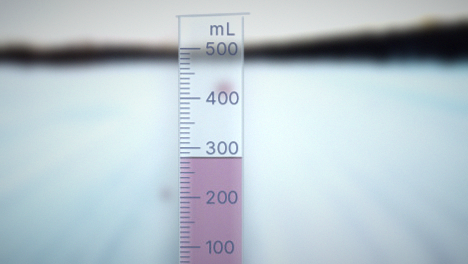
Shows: 280 mL
